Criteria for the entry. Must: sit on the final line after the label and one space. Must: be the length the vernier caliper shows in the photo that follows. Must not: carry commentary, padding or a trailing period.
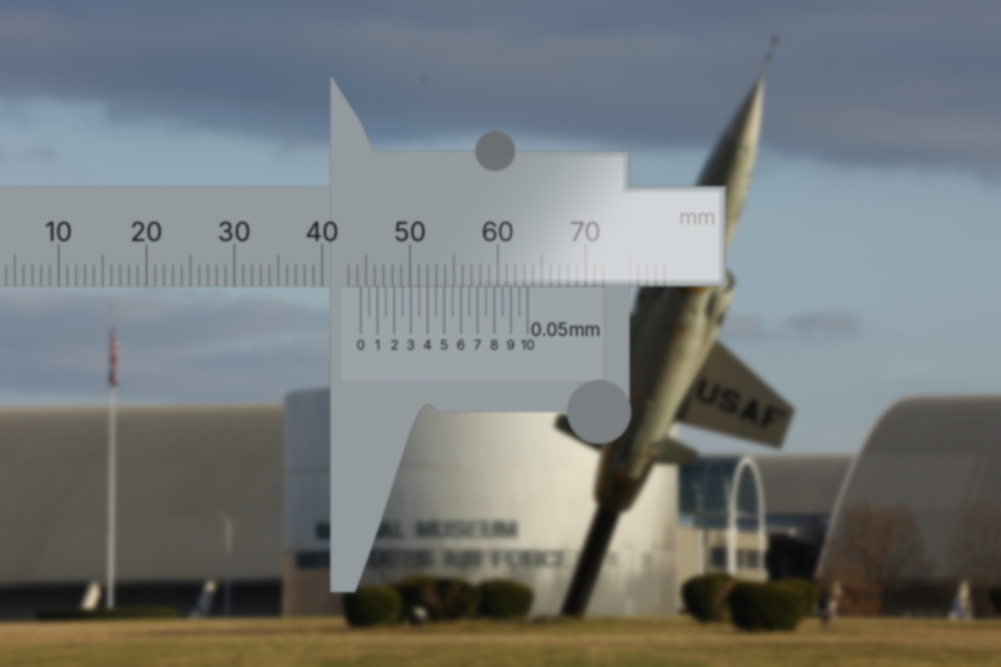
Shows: 44.4 mm
